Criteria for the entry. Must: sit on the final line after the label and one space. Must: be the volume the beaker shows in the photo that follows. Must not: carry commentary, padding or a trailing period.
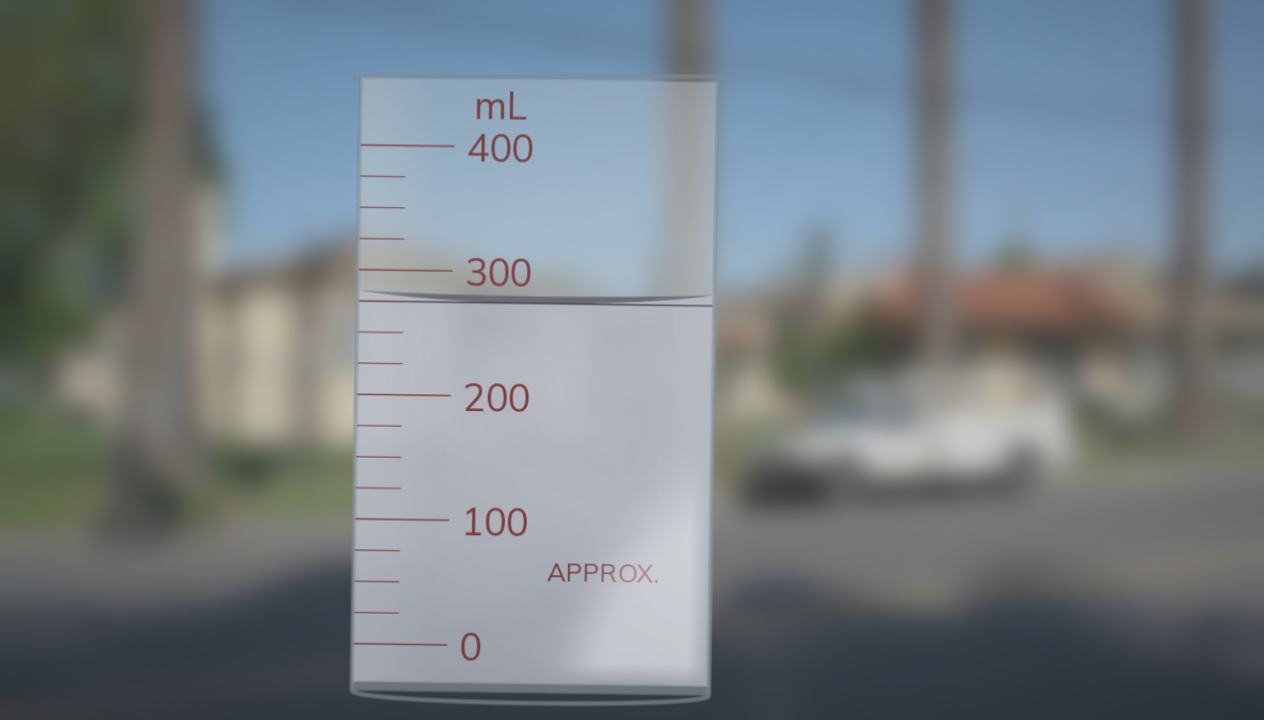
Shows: 275 mL
